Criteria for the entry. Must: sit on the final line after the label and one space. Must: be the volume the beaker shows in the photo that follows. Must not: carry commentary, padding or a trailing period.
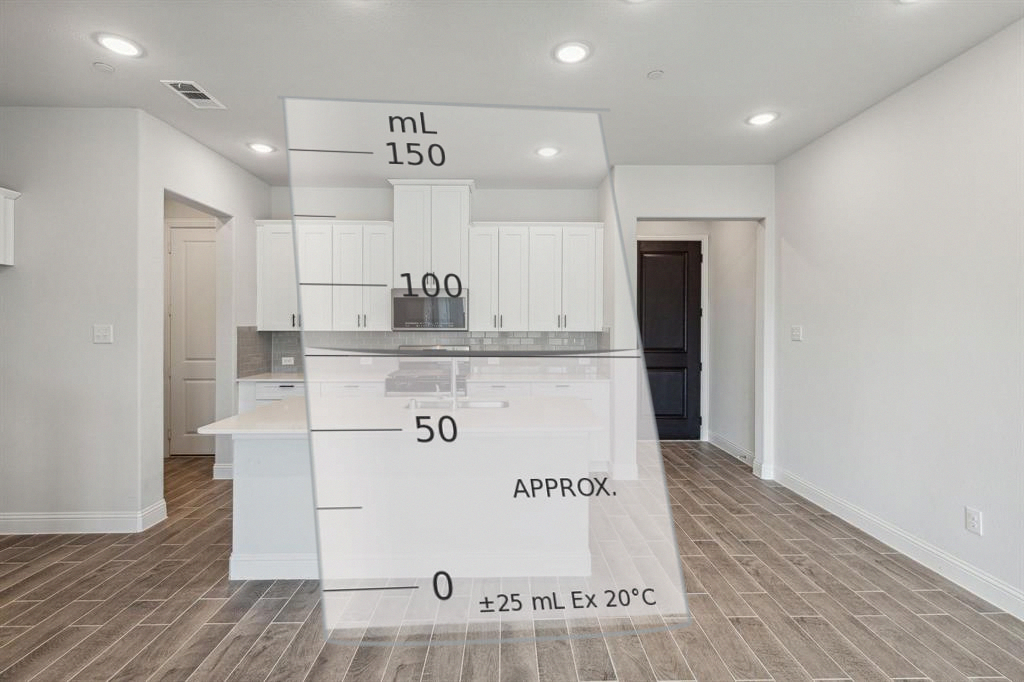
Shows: 75 mL
